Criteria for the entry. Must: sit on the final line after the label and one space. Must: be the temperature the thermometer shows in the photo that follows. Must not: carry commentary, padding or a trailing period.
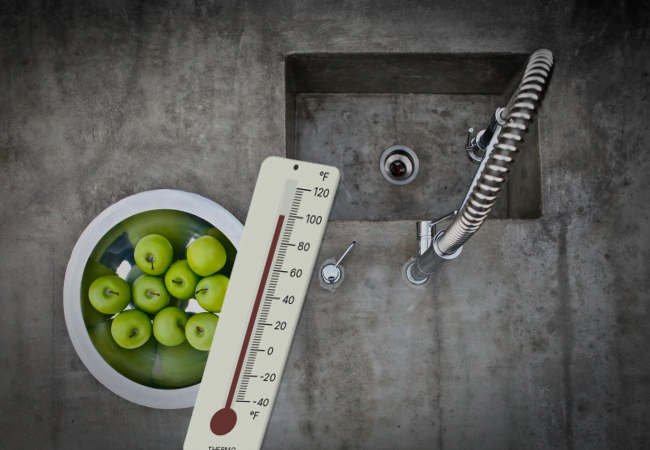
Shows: 100 °F
